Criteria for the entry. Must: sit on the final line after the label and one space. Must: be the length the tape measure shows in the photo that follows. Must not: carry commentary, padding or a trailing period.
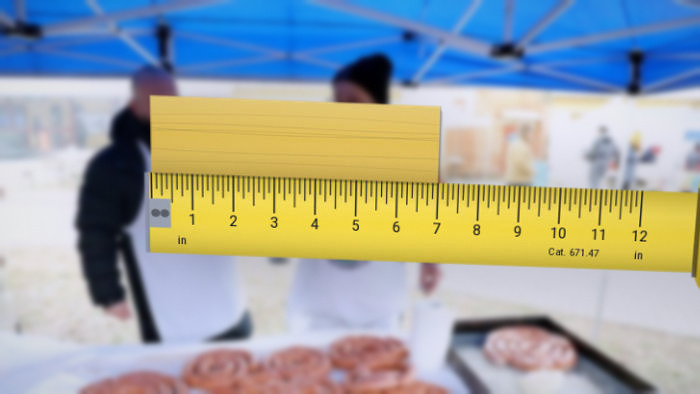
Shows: 7 in
